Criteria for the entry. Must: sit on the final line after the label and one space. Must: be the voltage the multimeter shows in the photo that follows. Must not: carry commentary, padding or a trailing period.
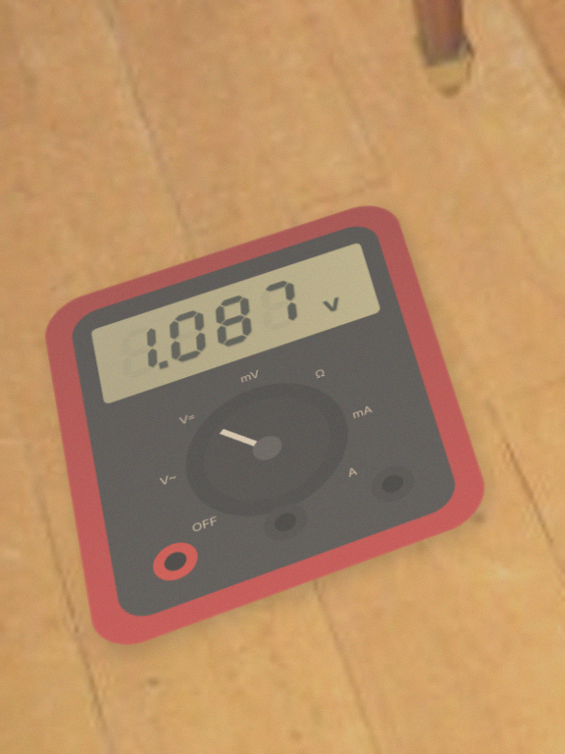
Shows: 1.087 V
